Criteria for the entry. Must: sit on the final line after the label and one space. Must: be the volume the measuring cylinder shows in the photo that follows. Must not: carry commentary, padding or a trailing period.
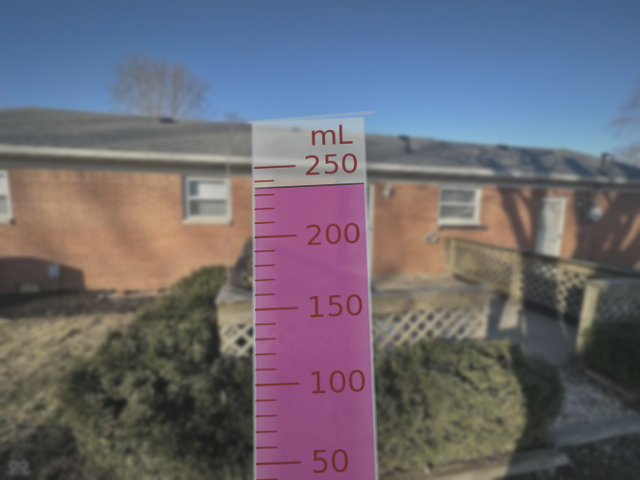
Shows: 235 mL
